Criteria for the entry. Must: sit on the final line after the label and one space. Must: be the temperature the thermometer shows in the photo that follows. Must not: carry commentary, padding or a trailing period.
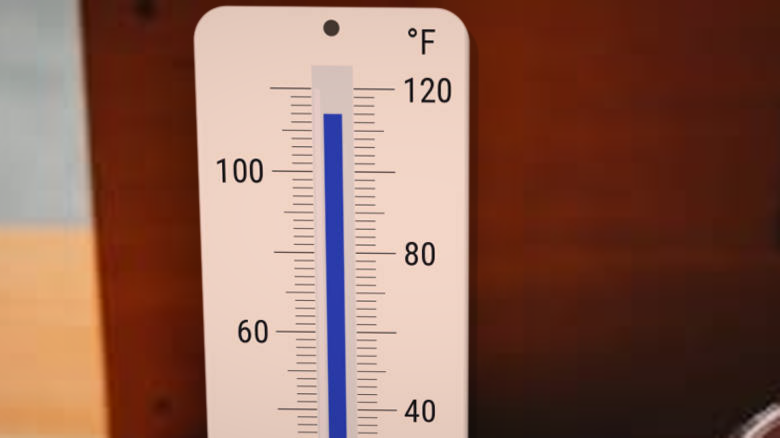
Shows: 114 °F
